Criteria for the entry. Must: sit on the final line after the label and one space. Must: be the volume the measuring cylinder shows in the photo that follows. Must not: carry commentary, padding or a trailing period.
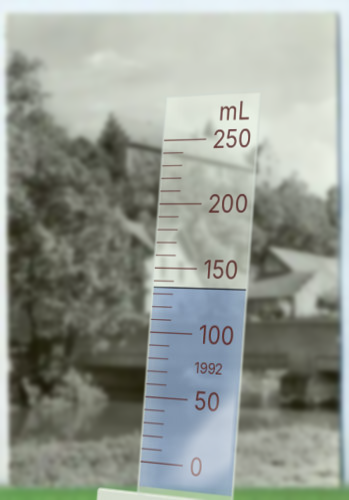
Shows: 135 mL
